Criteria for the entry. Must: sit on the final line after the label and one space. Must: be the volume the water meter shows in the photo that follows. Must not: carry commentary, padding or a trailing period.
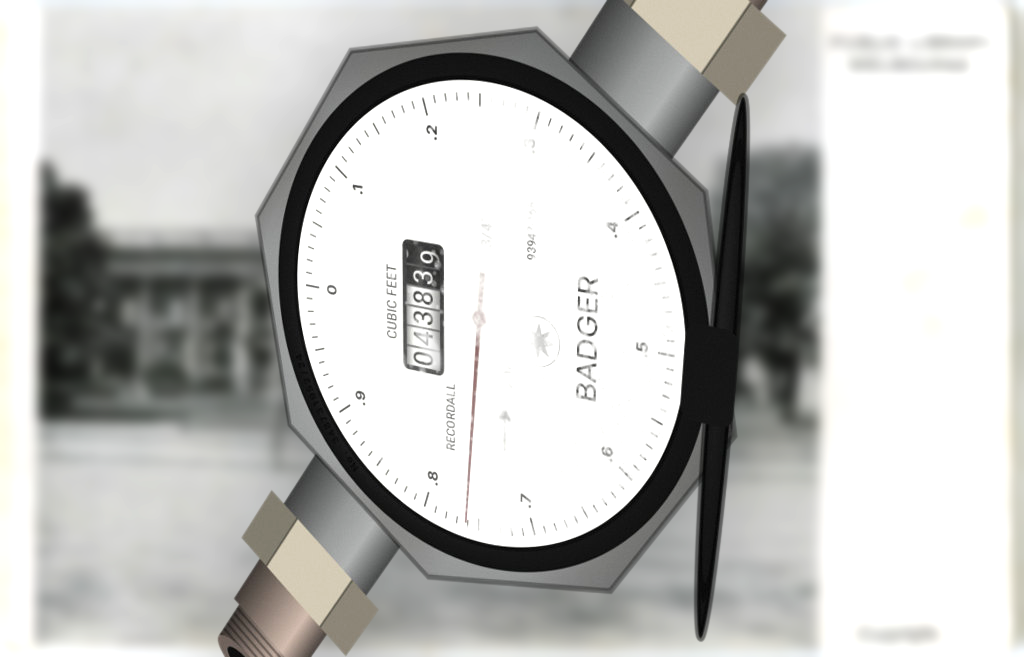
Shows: 43838.76 ft³
